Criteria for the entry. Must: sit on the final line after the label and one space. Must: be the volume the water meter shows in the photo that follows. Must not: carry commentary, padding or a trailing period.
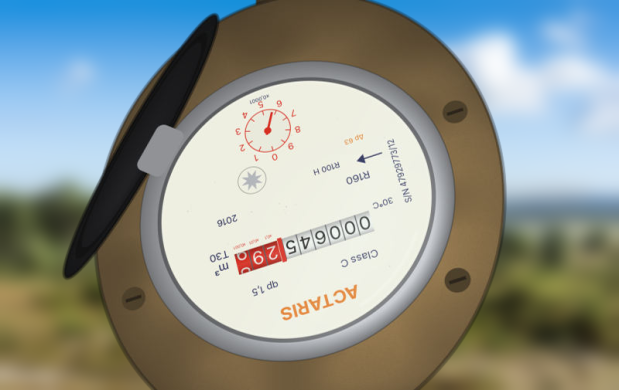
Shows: 645.2985 m³
